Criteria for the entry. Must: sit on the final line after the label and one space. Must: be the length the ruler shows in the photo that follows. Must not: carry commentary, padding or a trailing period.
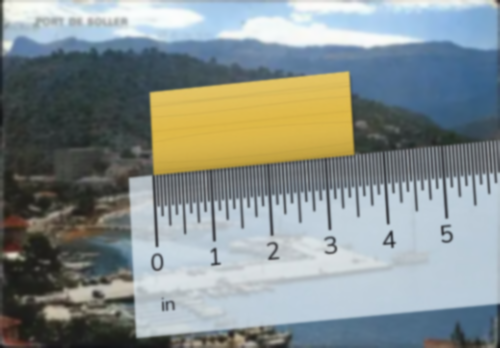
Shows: 3.5 in
